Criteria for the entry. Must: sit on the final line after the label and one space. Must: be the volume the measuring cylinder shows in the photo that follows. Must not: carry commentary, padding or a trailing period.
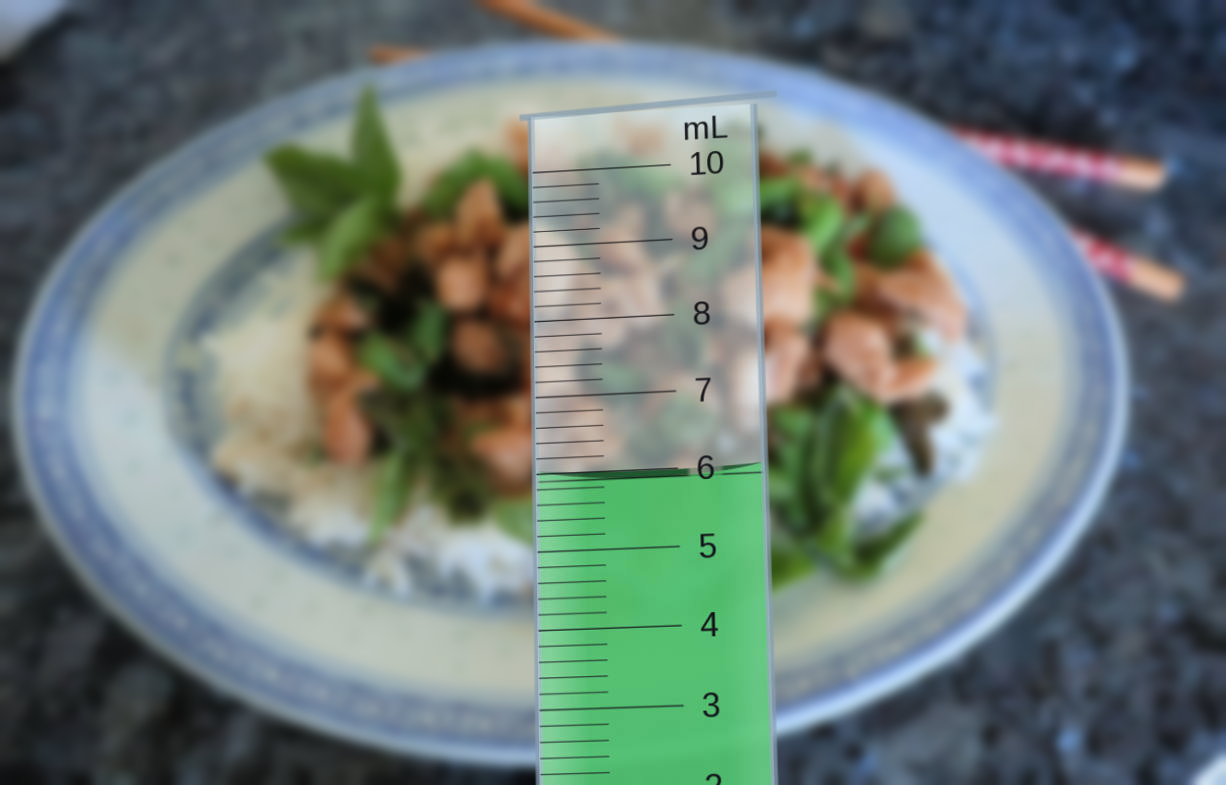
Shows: 5.9 mL
